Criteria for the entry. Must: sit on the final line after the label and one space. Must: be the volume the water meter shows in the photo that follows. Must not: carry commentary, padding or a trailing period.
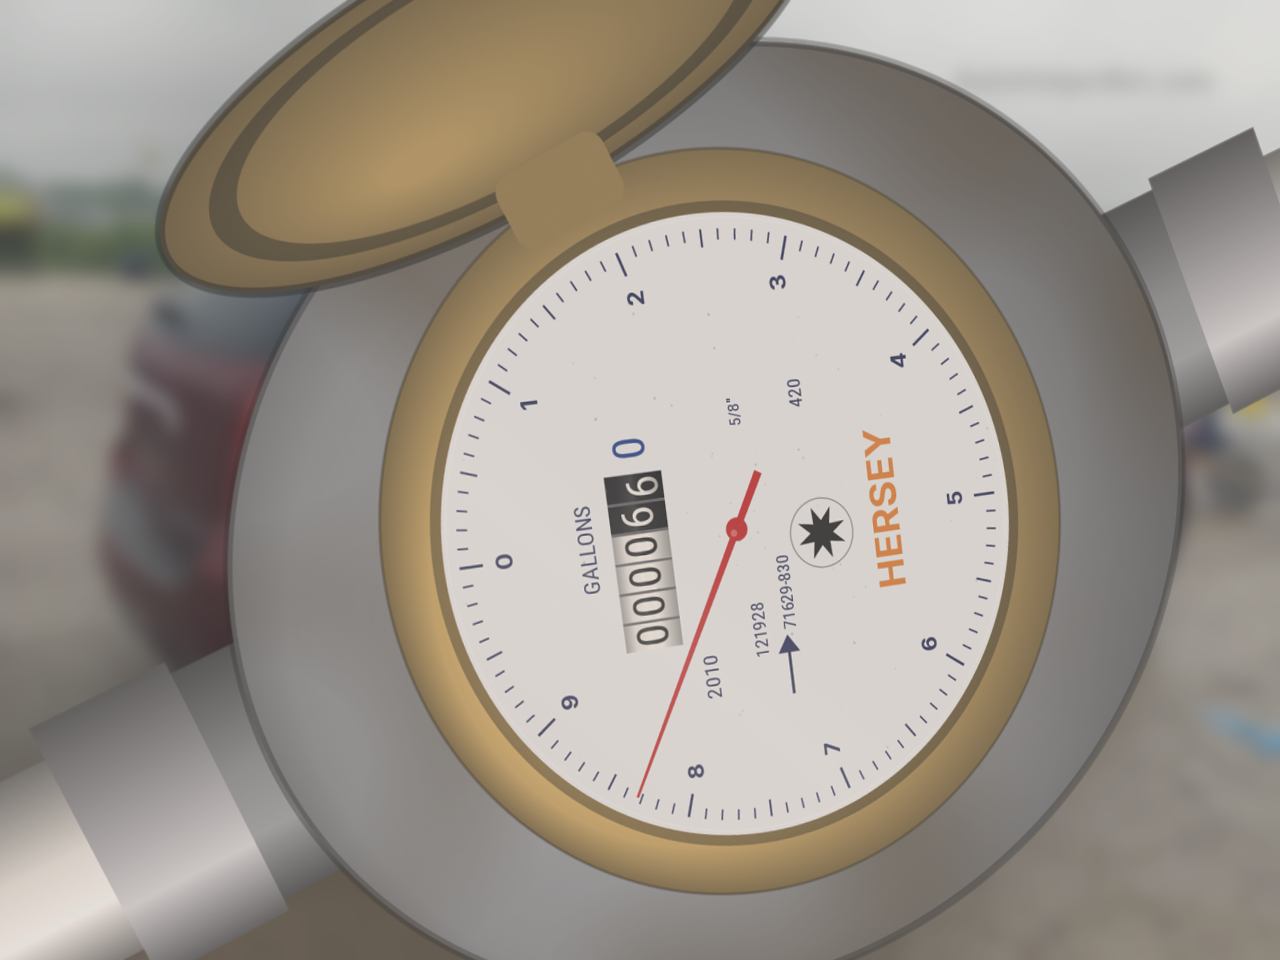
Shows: 658.3 gal
